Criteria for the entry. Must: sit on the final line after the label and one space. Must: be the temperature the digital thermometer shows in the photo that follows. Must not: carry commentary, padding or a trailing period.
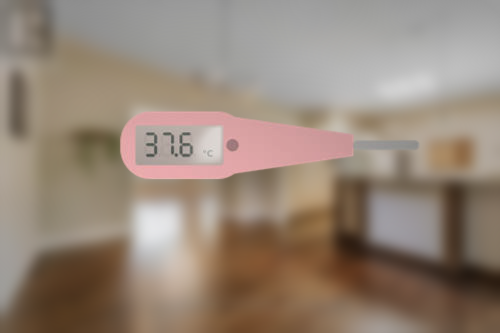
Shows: 37.6 °C
